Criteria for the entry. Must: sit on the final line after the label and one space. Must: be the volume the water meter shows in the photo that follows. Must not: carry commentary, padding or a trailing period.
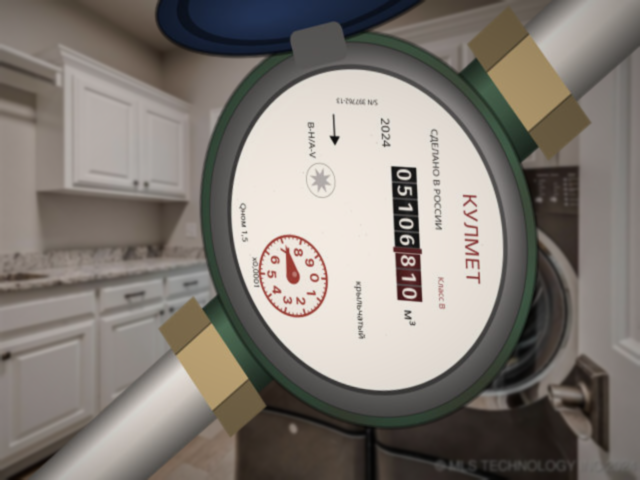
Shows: 5106.8107 m³
